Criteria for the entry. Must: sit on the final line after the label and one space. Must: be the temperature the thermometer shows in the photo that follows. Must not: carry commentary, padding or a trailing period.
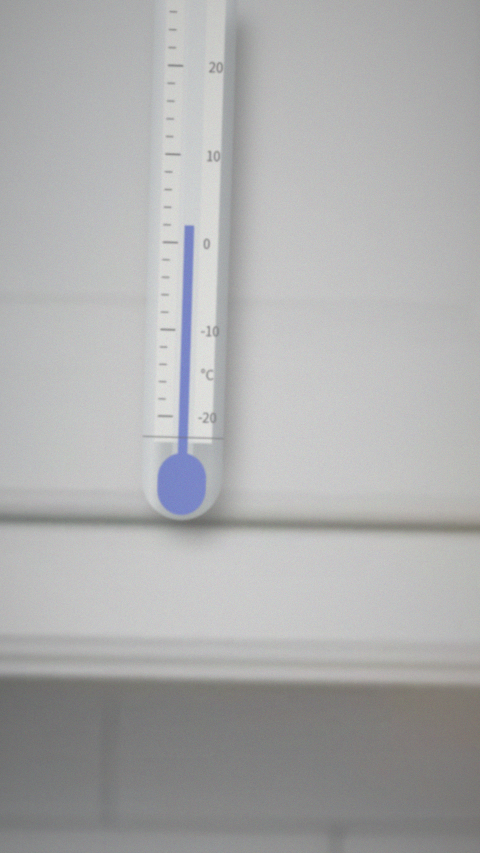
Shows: 2 °C
